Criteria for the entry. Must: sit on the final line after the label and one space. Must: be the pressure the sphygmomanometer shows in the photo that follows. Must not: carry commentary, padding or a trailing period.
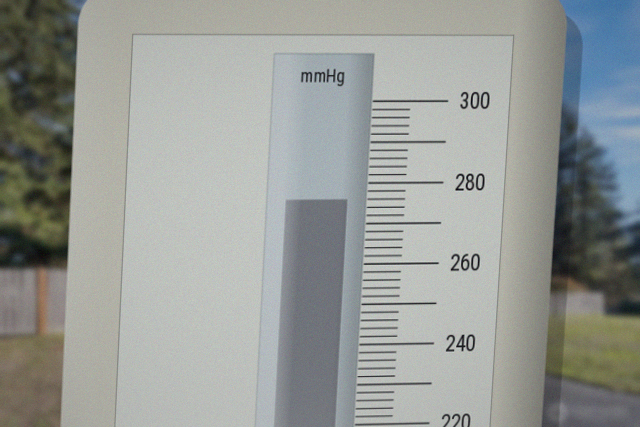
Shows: 276 mmHg
